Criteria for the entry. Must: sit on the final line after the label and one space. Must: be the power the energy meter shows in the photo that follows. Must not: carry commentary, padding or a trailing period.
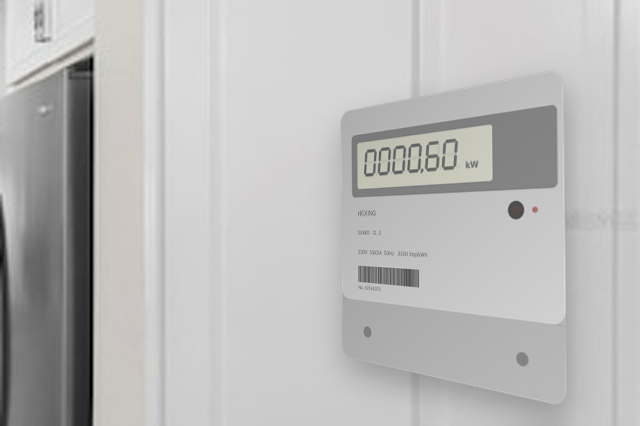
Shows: 0.60 kW
